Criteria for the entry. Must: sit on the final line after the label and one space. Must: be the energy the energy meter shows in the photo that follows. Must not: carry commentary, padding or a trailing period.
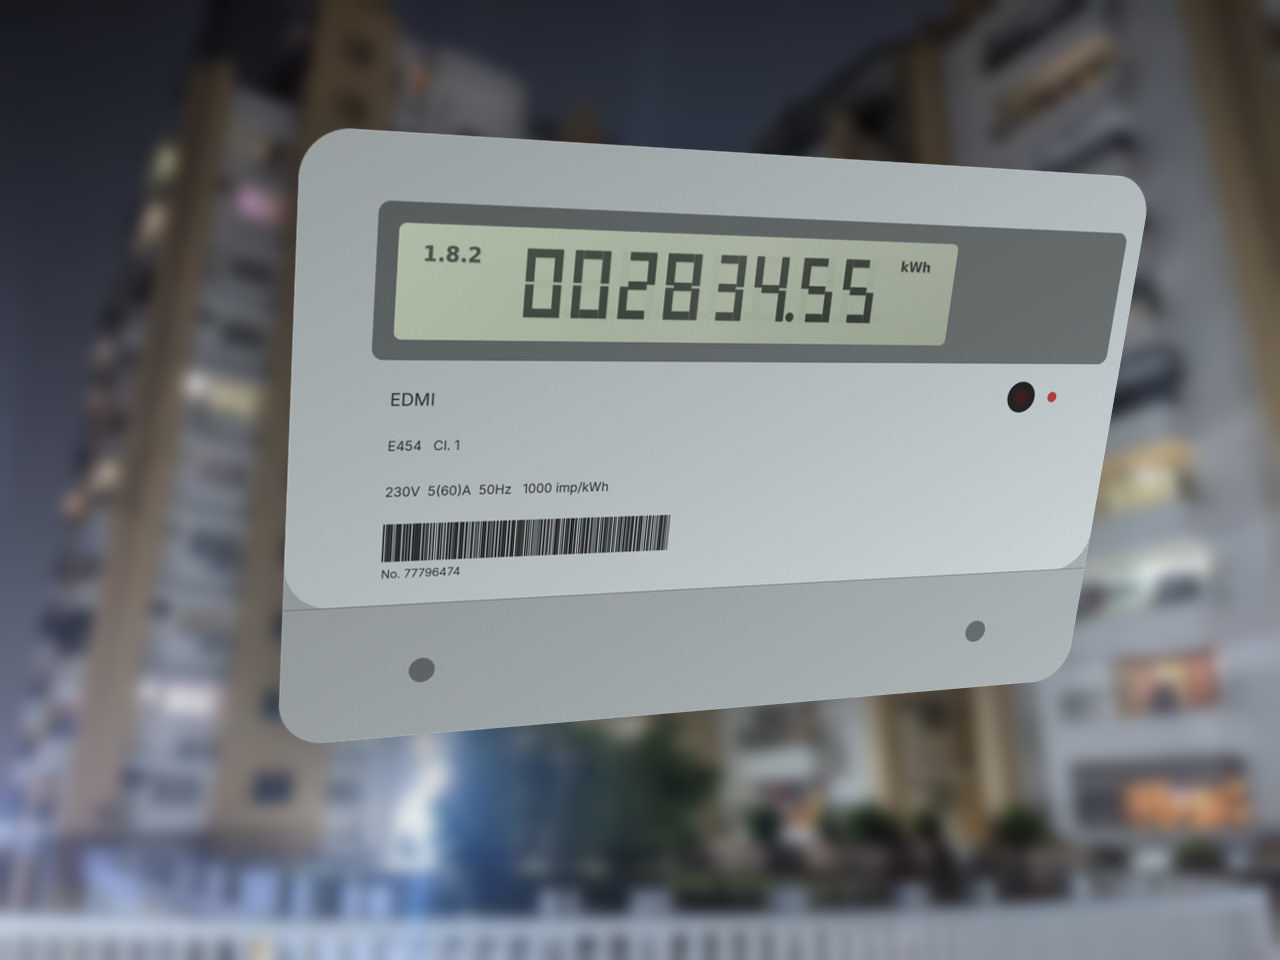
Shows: 2834.55 kWh
